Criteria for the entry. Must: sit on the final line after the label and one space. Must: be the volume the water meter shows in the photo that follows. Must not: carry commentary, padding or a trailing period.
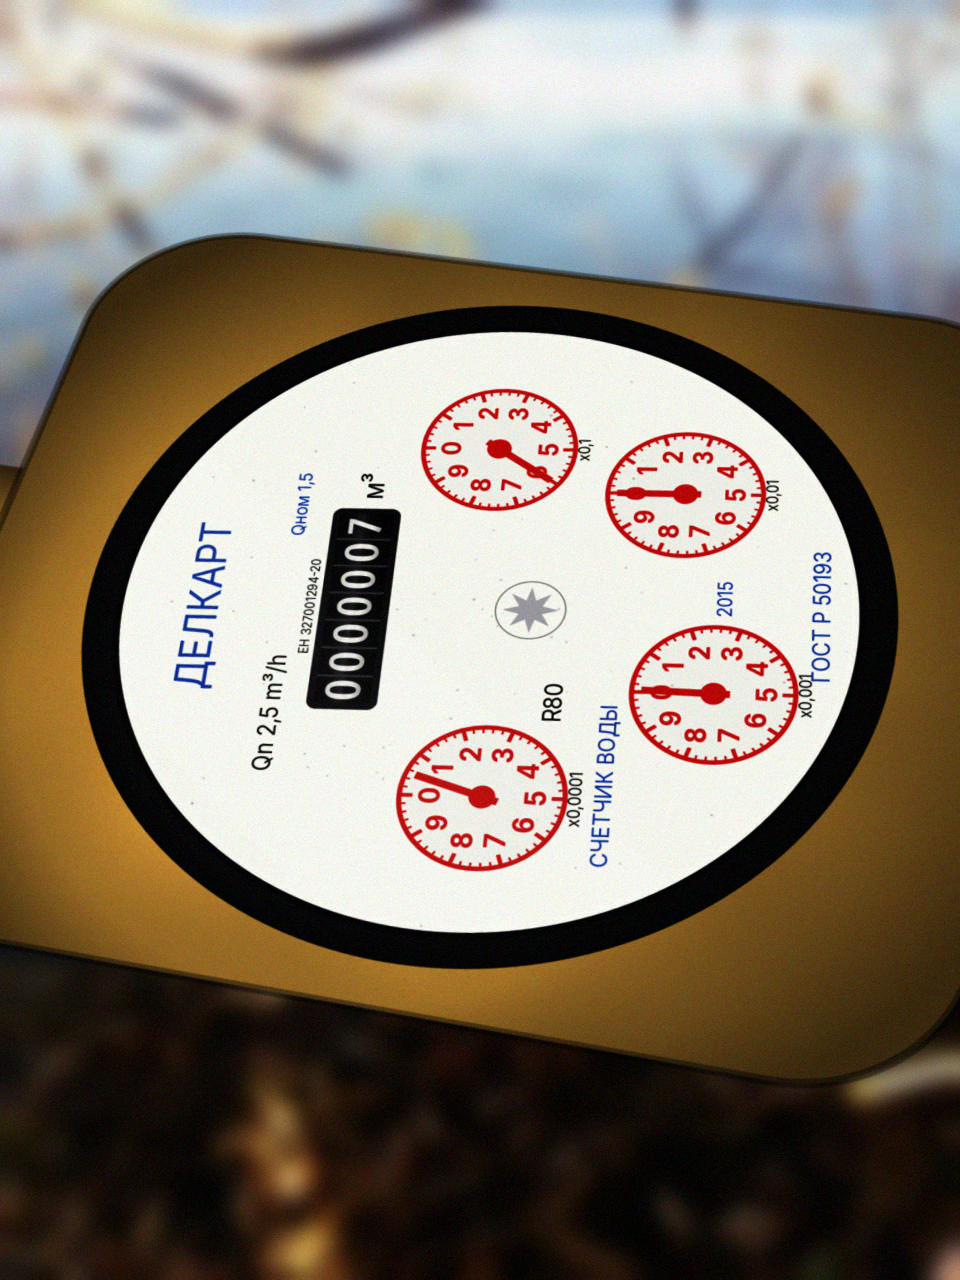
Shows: 7.6000 m³
